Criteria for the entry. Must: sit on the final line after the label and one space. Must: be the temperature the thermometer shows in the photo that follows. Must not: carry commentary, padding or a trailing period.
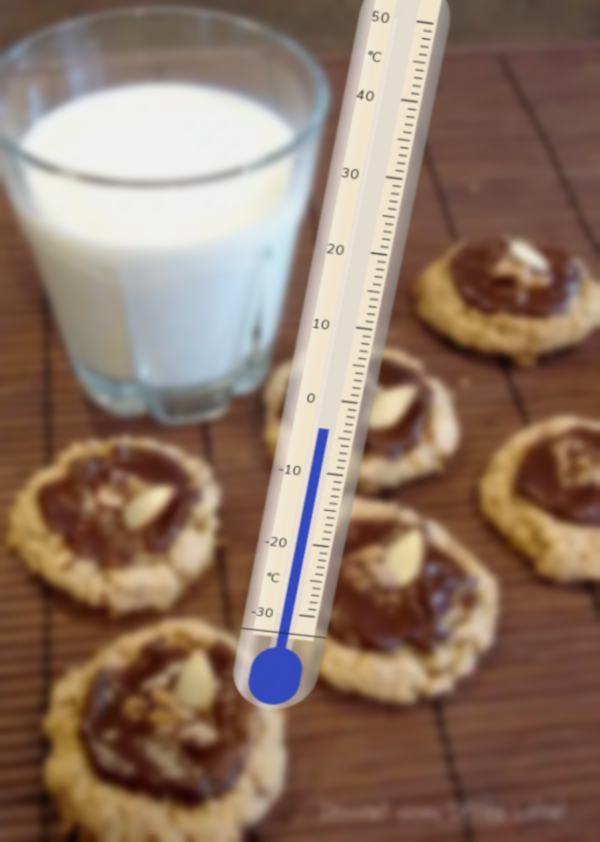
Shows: -4 °C
